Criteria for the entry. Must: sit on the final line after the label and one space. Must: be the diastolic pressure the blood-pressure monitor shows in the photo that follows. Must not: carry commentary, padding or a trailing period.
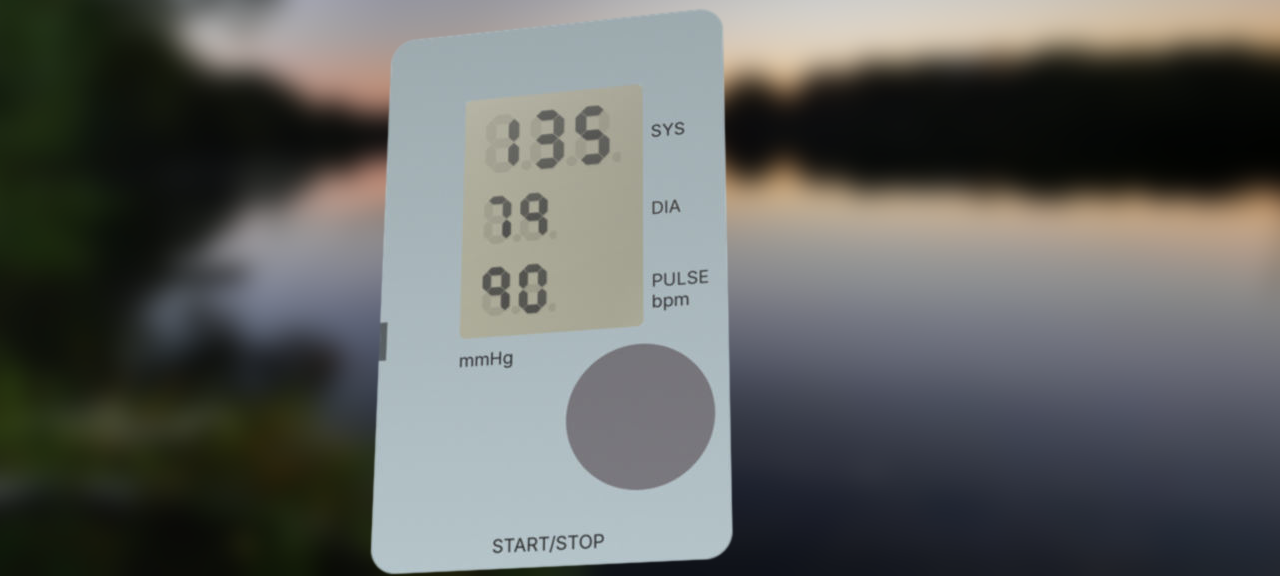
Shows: 79 mmHg
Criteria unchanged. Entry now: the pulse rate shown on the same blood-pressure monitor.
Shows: 90 bpm
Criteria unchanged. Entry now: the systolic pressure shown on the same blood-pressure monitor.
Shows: 135 mmHg
